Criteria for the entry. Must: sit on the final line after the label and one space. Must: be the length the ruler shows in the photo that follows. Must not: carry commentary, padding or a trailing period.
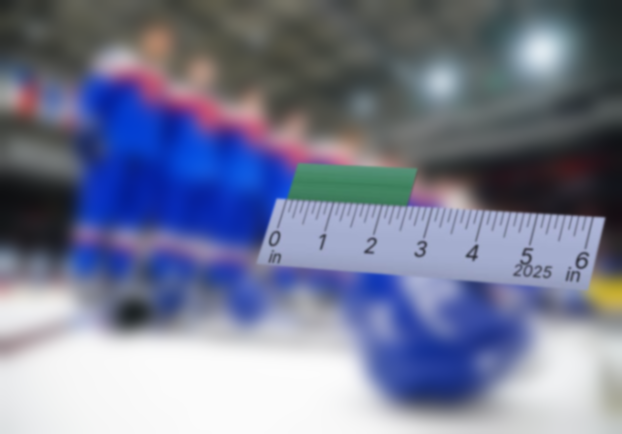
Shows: 2.5 in
